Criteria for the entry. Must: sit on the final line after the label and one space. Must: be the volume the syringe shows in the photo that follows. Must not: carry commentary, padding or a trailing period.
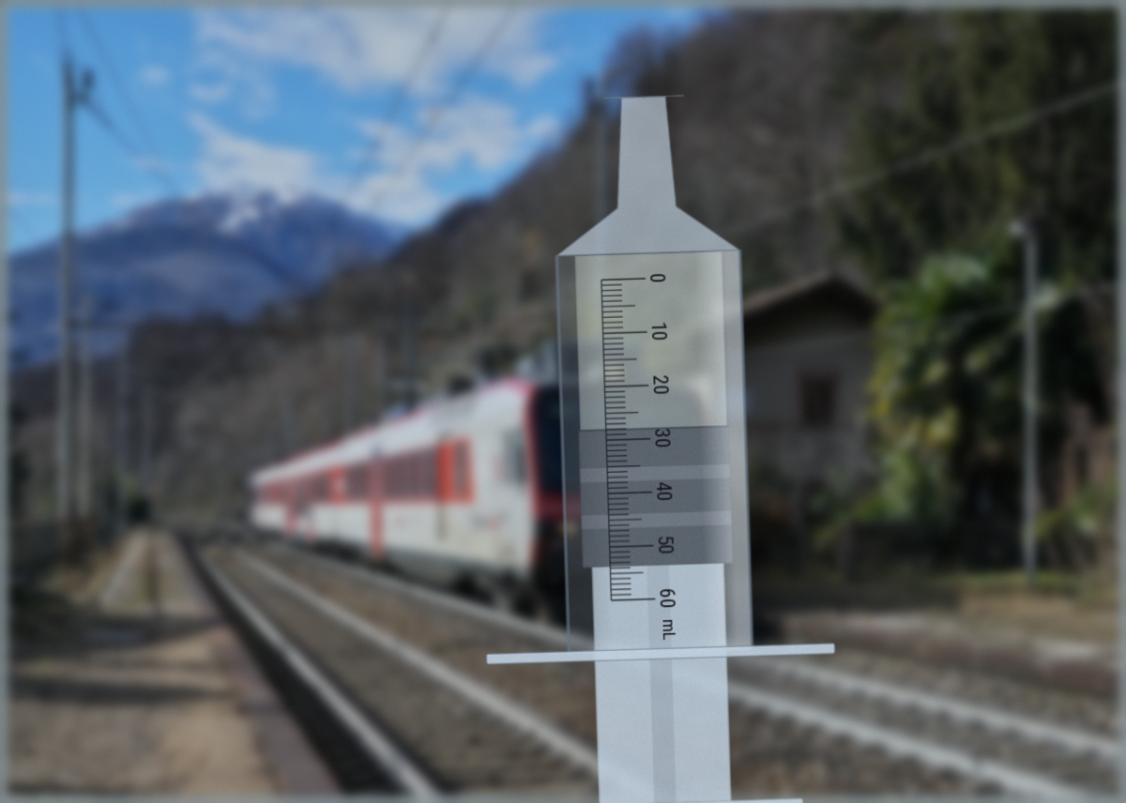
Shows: 28 mL
